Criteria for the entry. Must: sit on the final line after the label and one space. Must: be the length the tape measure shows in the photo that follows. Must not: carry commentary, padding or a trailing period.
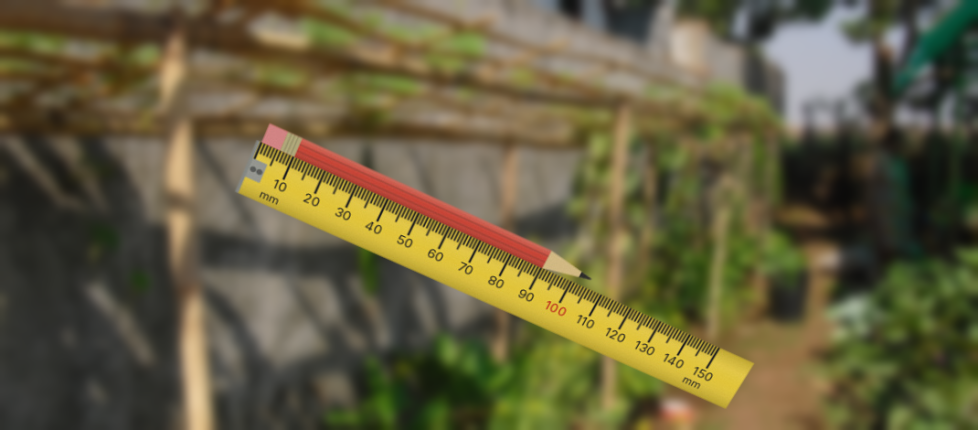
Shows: 105 mm
